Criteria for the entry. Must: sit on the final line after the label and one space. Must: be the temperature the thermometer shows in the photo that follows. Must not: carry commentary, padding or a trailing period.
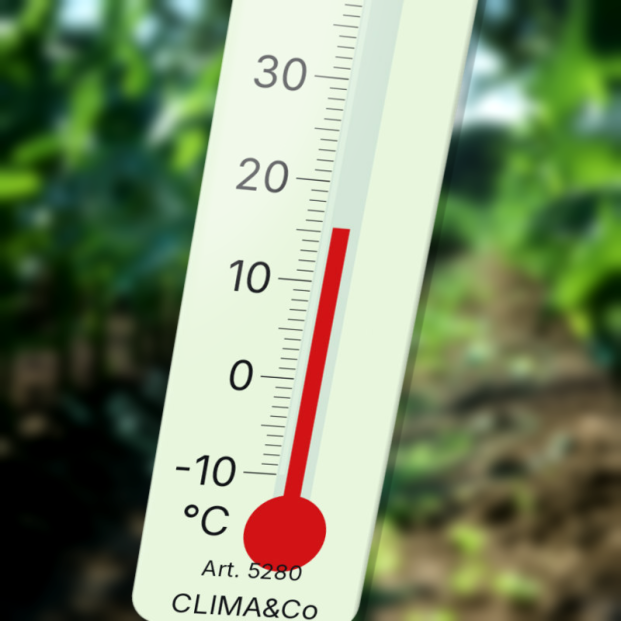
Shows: 15.5 °C
